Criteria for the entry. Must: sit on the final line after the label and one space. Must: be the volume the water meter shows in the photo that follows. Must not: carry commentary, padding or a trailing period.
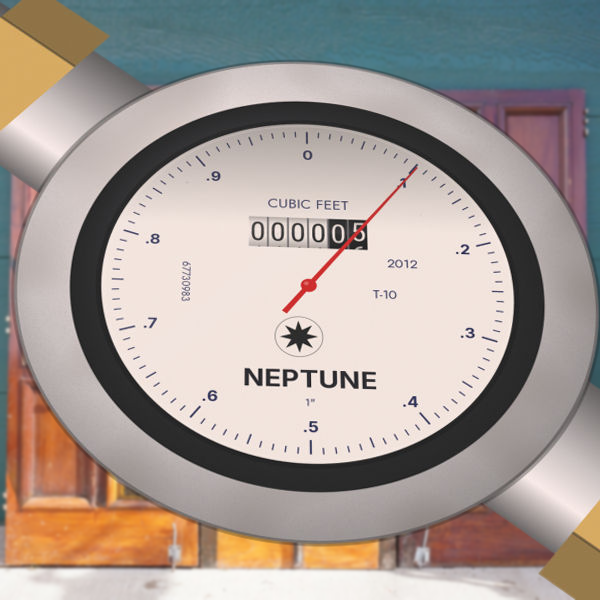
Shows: 5.10 ft³
